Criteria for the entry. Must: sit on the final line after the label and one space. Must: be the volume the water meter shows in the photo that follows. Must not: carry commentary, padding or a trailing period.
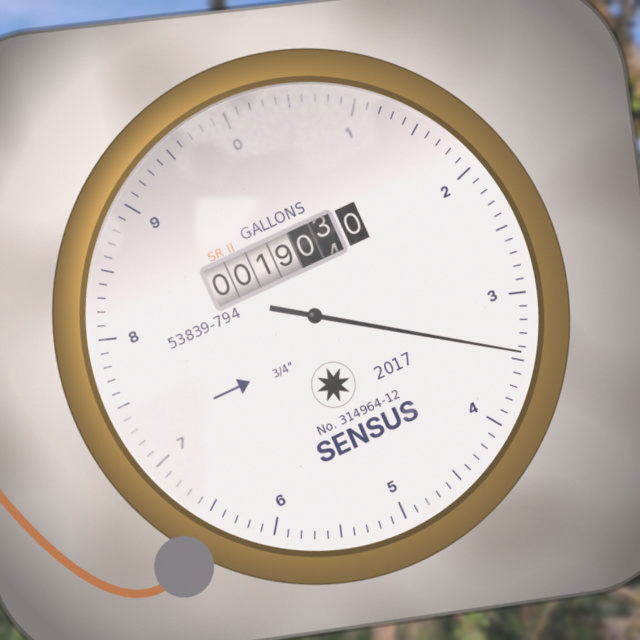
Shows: 19033.4 gal
